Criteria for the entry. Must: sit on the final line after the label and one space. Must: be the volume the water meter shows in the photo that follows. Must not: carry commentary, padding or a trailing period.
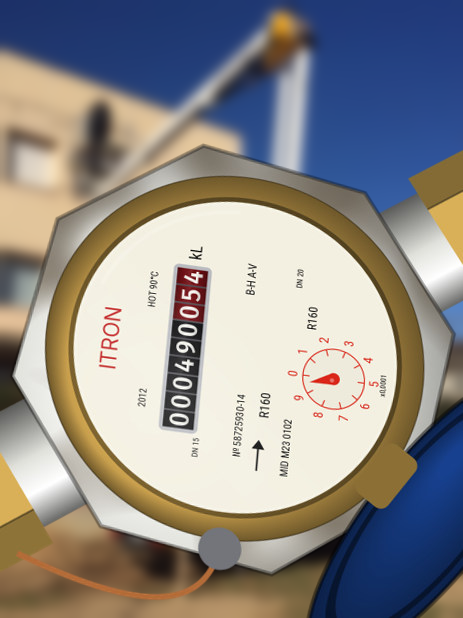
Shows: 490.0539 kL
